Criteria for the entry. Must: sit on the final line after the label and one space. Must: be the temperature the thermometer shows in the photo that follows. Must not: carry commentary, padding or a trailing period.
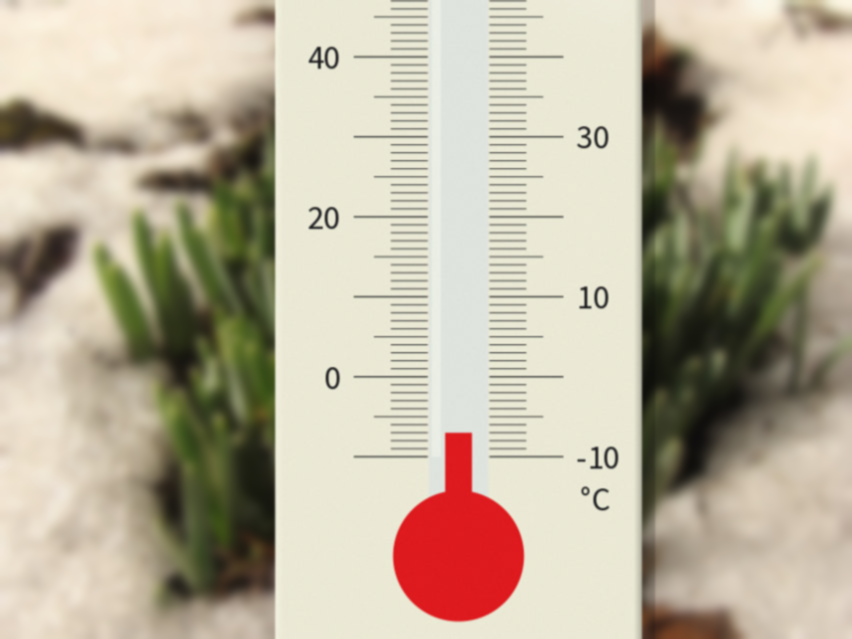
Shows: -7 °C
